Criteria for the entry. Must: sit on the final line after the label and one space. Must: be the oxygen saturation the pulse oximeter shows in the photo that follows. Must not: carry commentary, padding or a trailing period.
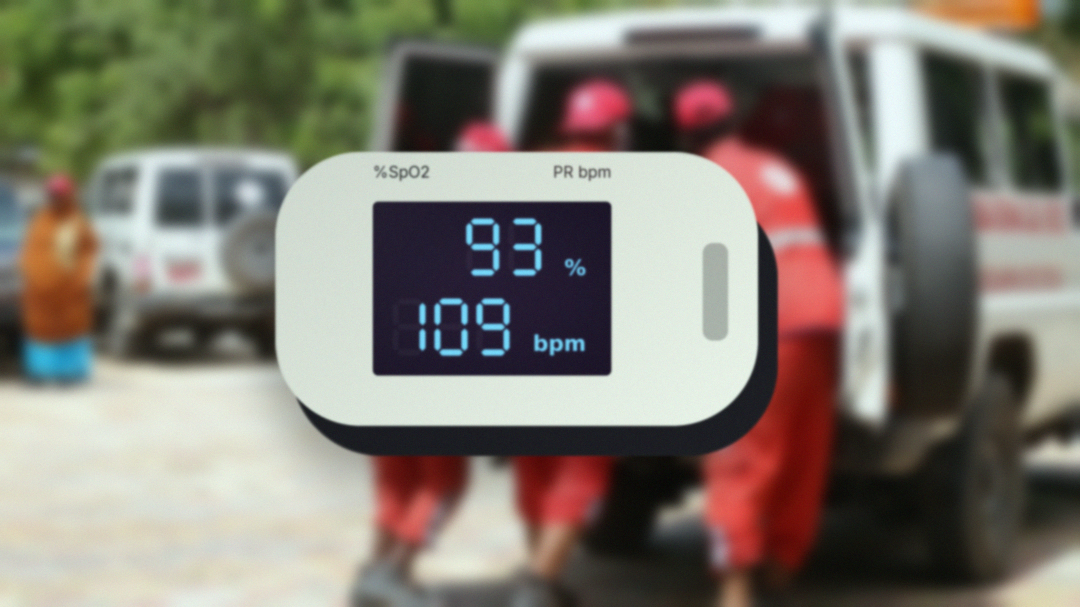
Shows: 93 %
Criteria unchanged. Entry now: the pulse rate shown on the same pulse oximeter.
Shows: 109 bpm
